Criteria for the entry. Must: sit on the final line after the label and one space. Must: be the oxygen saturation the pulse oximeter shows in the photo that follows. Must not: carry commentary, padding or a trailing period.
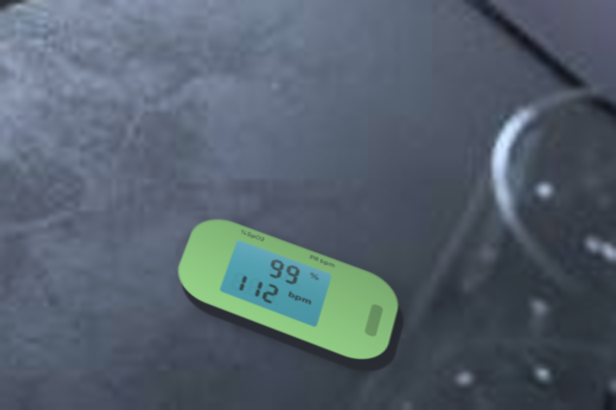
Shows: 99 %
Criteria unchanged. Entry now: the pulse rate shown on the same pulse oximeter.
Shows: 112 bpm
